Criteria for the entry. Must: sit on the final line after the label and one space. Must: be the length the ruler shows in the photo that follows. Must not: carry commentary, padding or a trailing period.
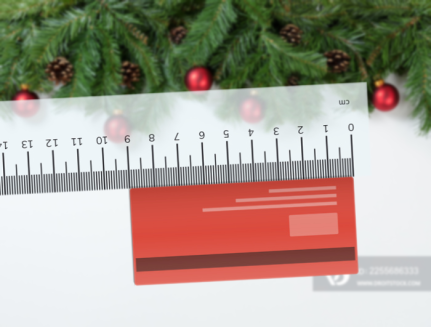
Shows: 9 cm
